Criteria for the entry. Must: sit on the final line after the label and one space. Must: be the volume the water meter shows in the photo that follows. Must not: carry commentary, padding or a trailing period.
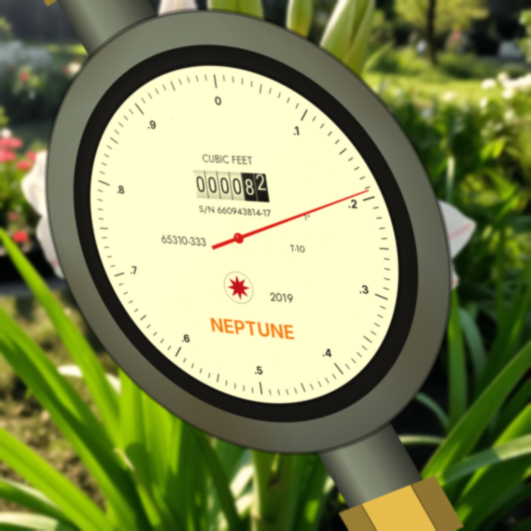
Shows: 82.19 ft³
